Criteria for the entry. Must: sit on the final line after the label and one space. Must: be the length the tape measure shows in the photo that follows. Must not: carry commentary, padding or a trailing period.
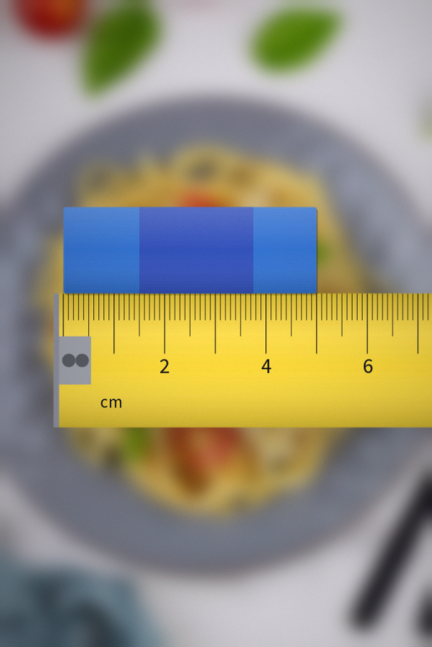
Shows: 5 cm
